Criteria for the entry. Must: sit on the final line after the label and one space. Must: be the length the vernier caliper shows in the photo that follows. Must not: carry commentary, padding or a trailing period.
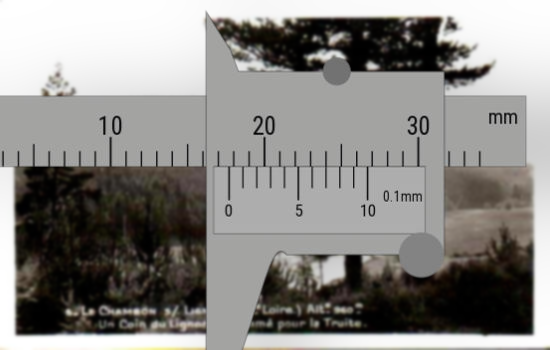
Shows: 17.7 mm
